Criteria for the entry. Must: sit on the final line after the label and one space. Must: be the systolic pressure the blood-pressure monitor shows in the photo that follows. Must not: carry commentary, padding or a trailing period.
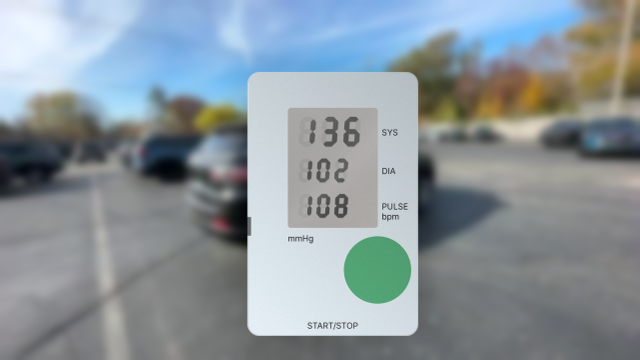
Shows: 136 mmHg
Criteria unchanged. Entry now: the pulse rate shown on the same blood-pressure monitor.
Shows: 108 bpm
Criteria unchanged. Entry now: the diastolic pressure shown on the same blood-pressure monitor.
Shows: 102 mmHg
